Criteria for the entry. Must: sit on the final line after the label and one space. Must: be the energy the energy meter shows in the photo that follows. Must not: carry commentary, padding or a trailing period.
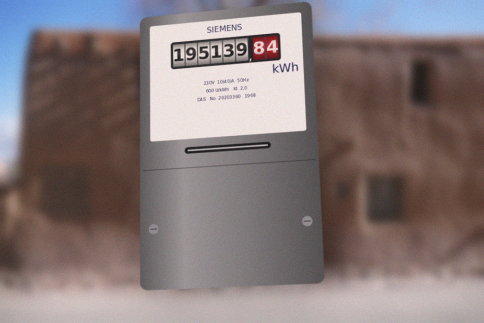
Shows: 195139.84 kWh
